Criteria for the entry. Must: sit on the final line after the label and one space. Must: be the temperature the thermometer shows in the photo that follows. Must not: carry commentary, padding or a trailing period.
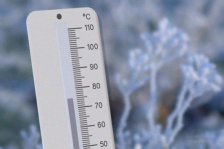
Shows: 75 °C
